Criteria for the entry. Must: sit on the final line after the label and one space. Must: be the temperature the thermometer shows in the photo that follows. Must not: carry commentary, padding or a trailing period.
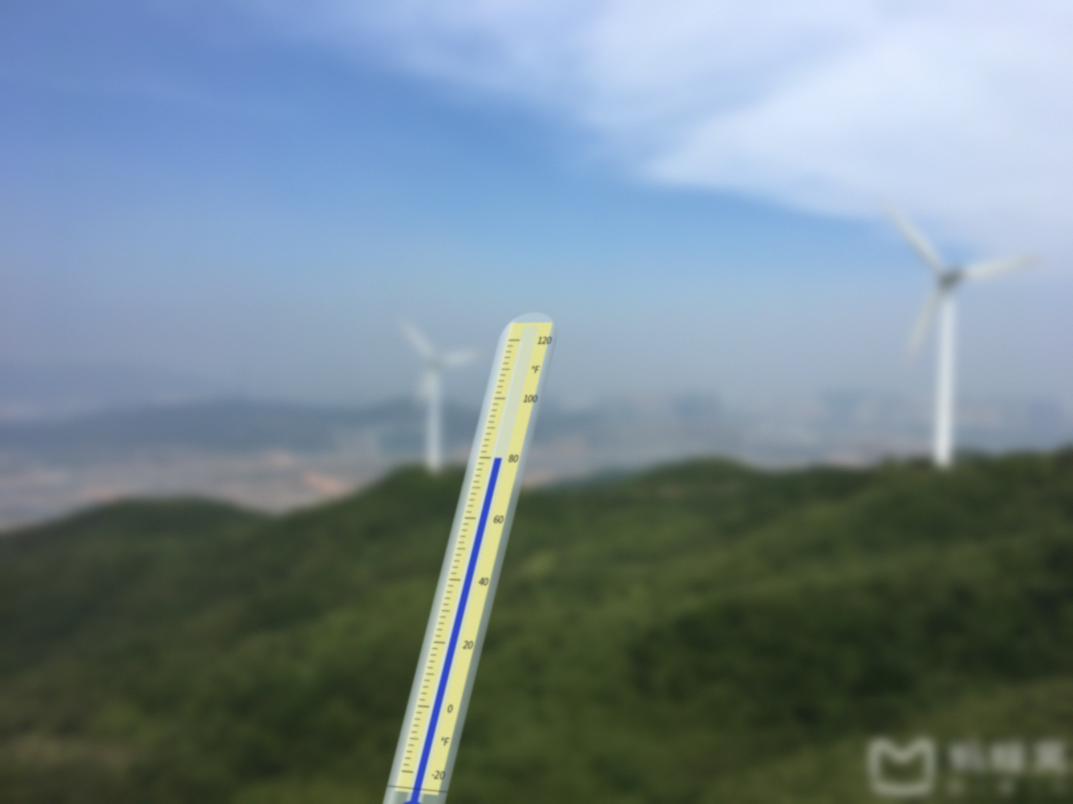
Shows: 80 °F
